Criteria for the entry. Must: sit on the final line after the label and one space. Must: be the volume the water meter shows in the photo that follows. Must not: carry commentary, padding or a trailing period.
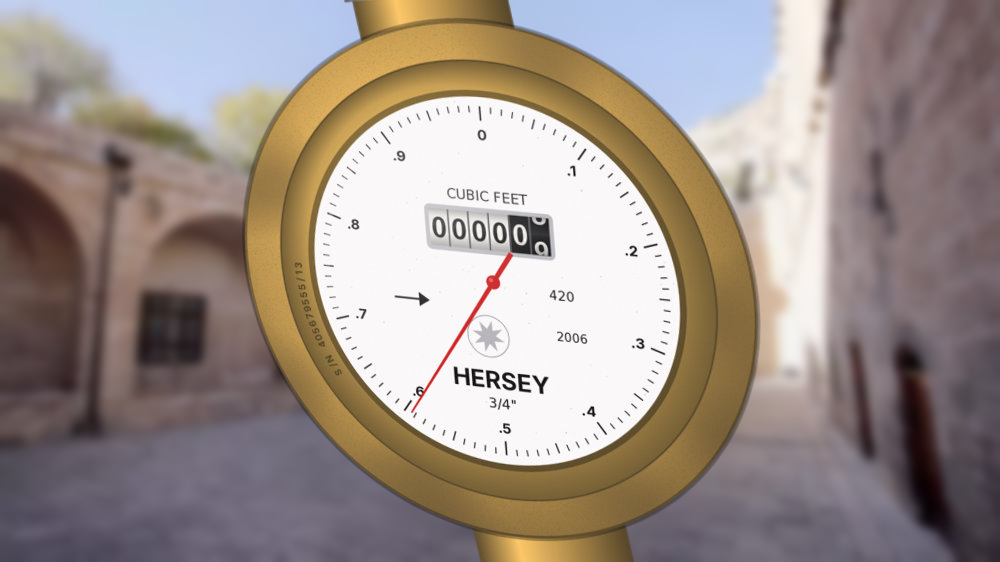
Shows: 8.59 ft³
